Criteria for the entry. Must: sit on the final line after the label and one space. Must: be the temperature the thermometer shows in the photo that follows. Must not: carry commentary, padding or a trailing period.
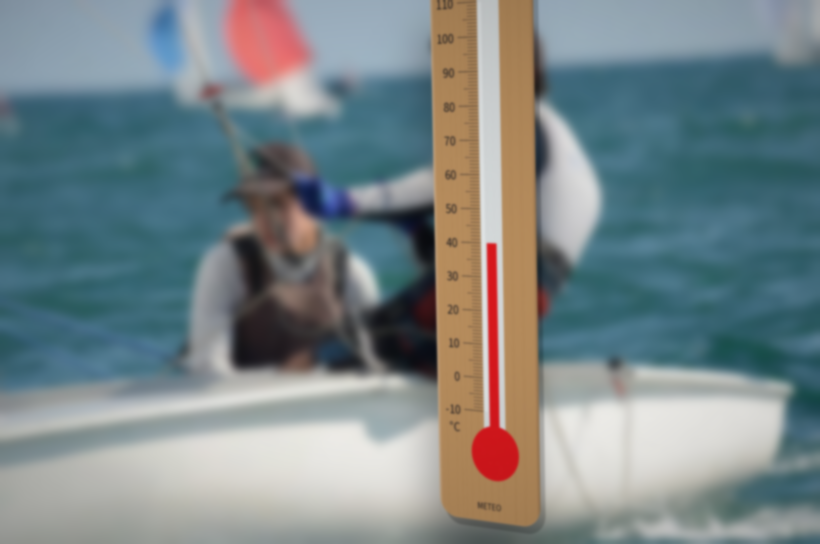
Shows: 40 °C
